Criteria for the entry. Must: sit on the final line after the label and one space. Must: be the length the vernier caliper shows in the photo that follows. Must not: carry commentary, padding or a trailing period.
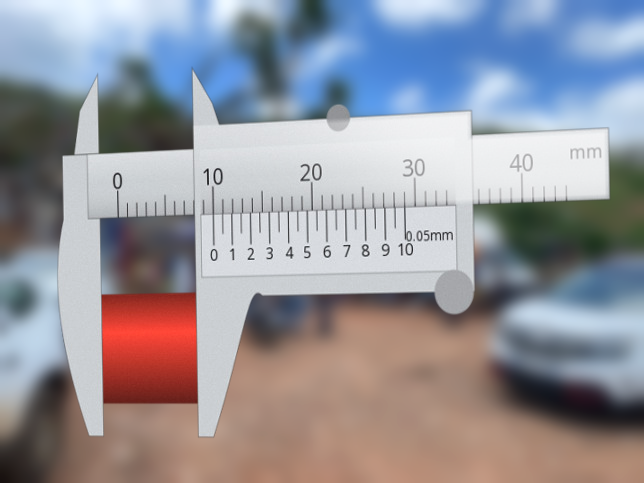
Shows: 10.0 mm
